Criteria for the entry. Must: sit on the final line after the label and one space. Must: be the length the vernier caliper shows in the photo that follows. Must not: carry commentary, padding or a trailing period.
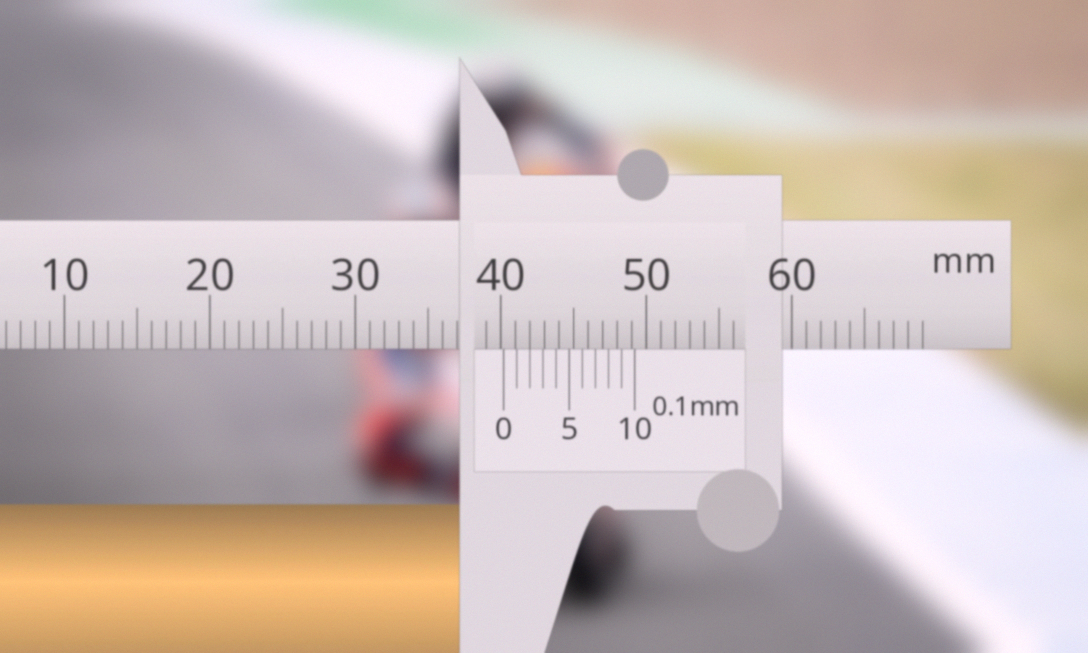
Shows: 40.2 mm
